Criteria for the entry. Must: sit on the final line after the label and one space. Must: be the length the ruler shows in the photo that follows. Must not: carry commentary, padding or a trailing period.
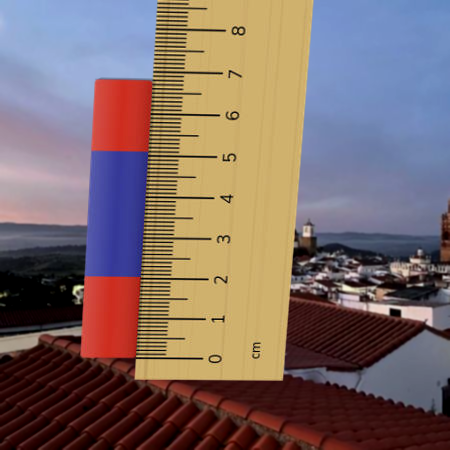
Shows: 6.8 cm
